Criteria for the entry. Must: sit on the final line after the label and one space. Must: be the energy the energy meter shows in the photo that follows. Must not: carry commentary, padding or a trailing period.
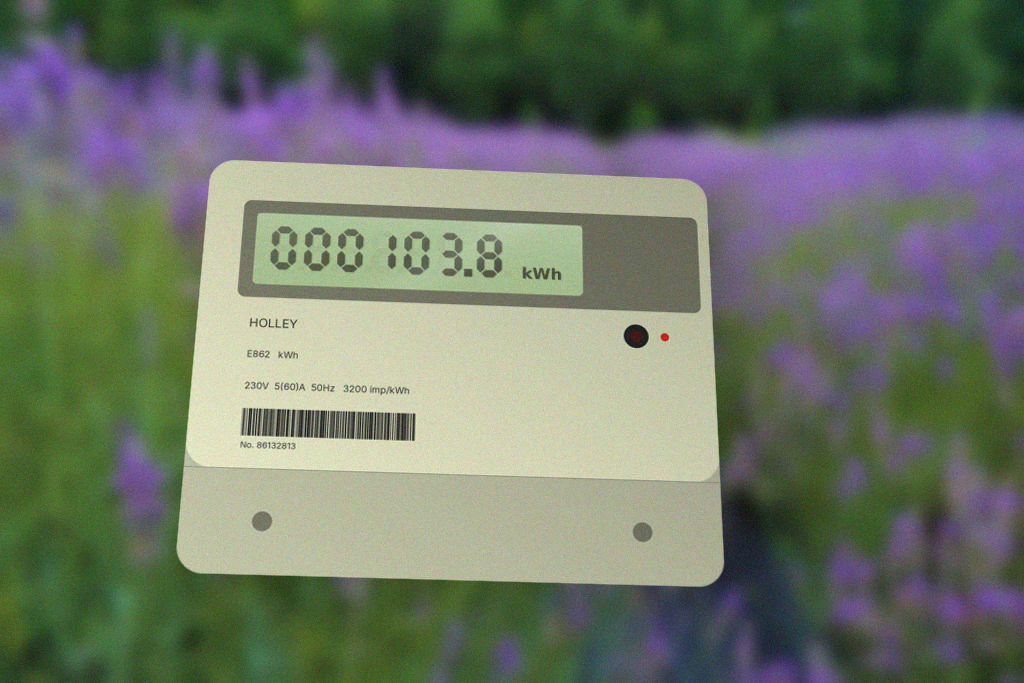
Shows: 103.8 kWh
